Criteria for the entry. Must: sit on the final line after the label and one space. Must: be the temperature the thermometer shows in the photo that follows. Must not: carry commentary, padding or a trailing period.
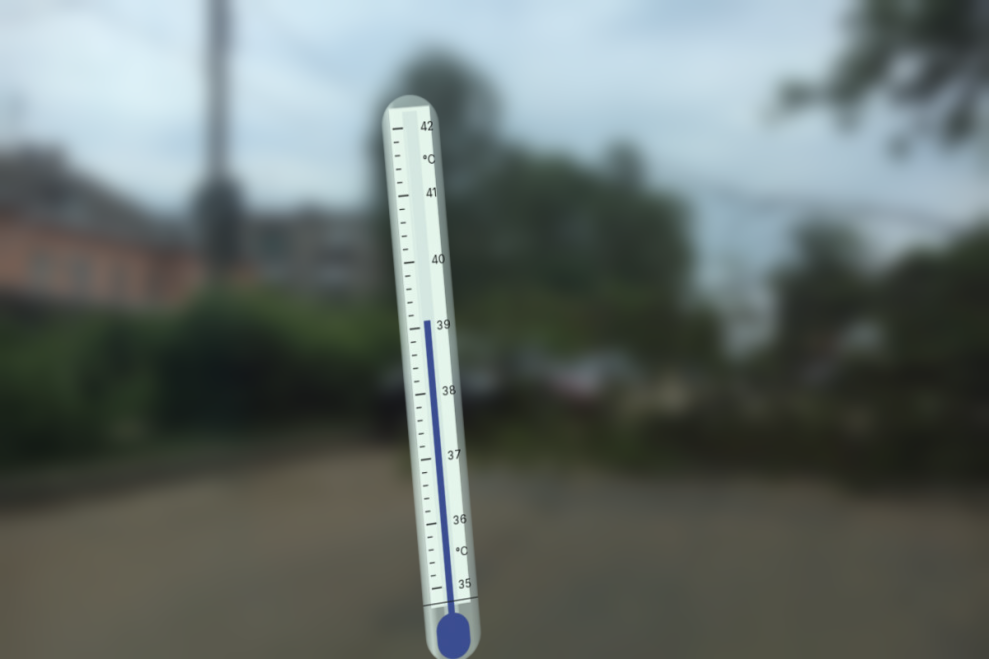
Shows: 39.1 °C
